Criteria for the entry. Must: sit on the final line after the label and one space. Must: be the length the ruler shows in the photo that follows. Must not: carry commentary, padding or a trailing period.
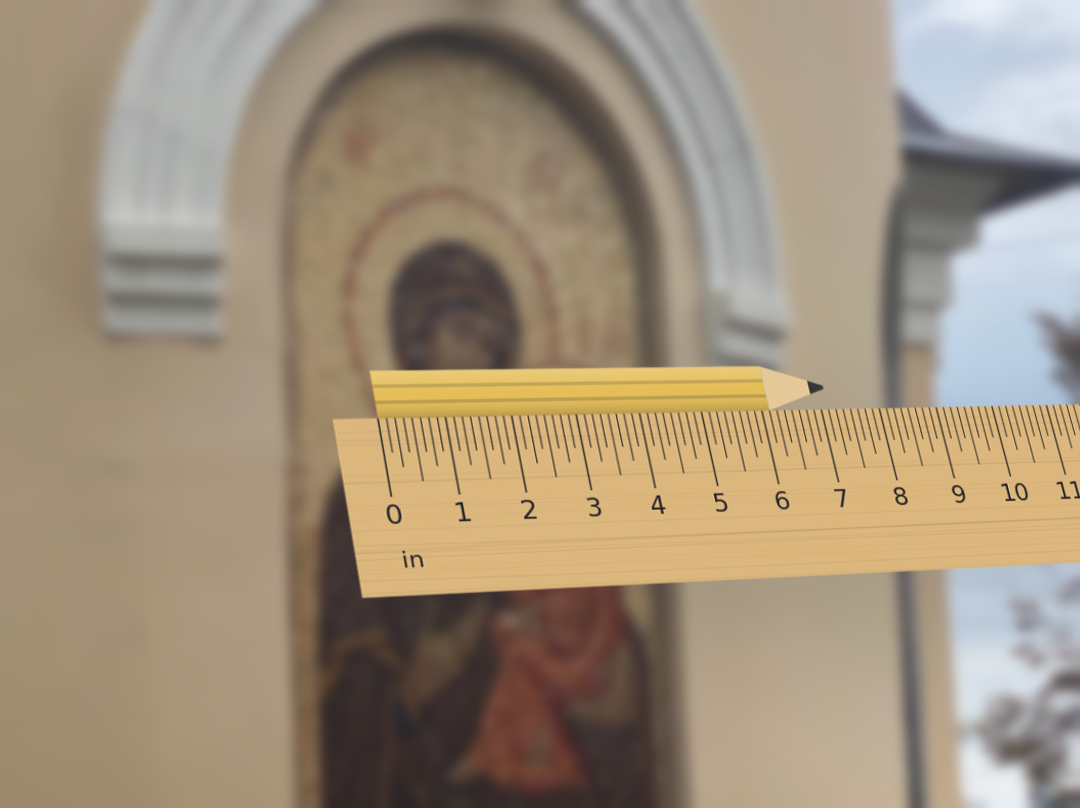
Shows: 7.125 in
